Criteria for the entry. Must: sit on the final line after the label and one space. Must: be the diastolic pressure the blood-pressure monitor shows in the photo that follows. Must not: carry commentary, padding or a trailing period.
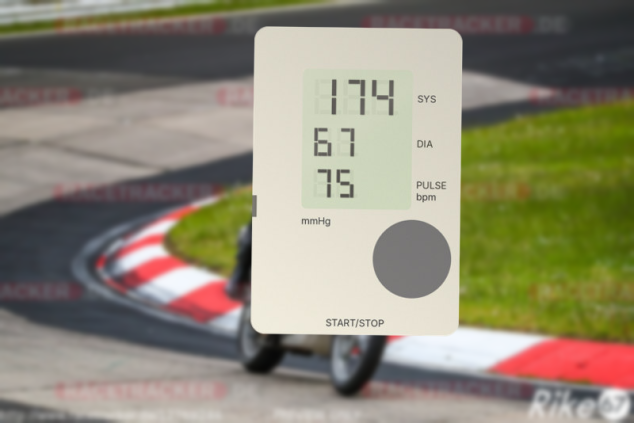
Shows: 67 mmHg
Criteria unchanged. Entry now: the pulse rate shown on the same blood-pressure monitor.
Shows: 75 bpm
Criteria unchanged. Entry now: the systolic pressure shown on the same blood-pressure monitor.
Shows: 174 mmHg
